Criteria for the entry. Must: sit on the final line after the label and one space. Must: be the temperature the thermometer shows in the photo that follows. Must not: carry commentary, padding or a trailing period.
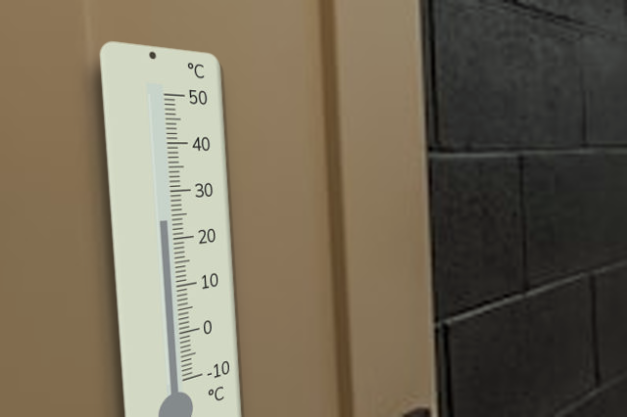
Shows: 24 °C
